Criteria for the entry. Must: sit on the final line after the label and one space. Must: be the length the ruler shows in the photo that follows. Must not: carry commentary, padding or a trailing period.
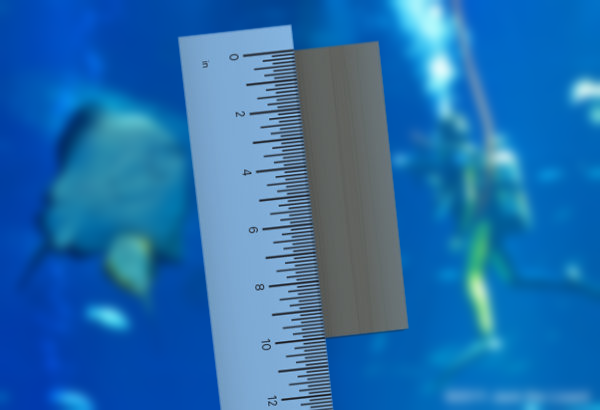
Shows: 10 in
